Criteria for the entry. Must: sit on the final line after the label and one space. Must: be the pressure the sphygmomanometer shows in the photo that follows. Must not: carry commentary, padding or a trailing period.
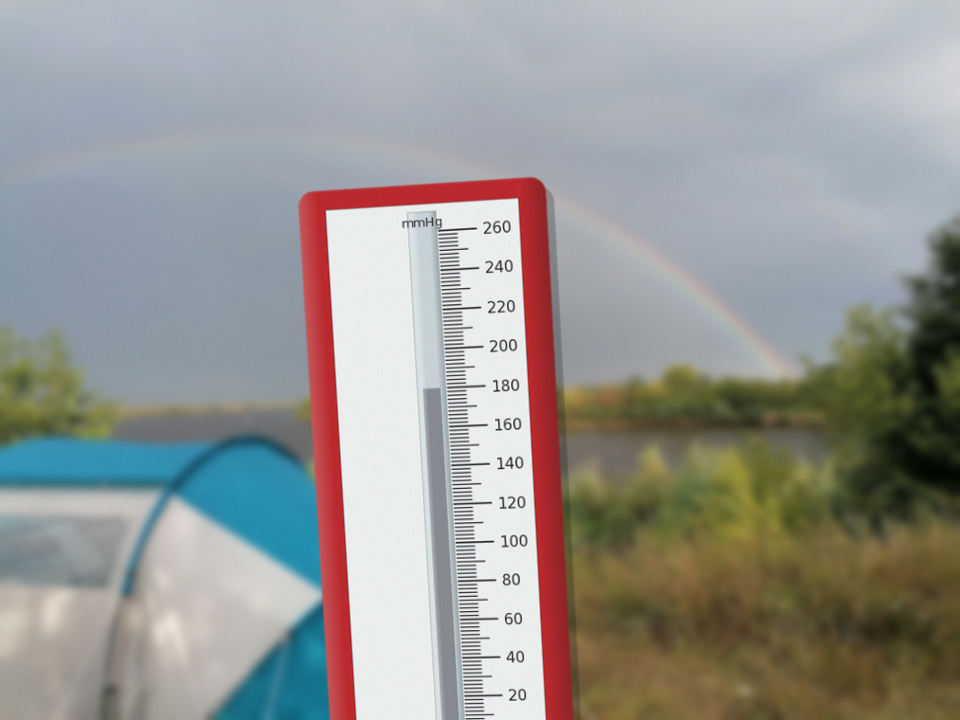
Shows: 180 mmHg
